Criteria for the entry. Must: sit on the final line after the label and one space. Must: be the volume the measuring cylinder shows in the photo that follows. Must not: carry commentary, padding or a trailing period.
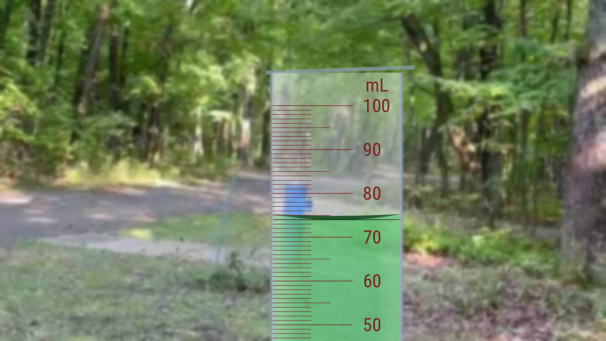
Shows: 74 mL
